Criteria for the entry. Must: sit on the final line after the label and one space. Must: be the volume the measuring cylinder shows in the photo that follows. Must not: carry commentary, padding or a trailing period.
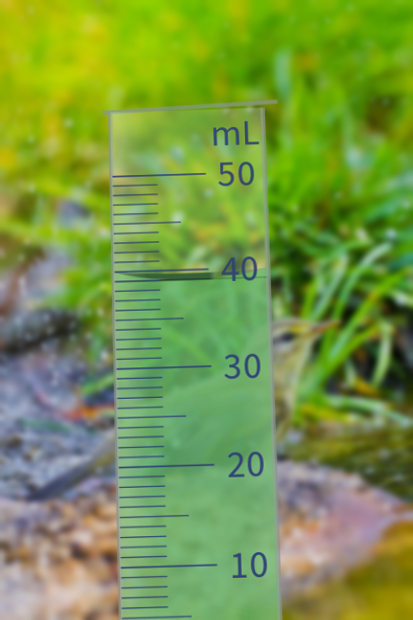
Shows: 39 mL
